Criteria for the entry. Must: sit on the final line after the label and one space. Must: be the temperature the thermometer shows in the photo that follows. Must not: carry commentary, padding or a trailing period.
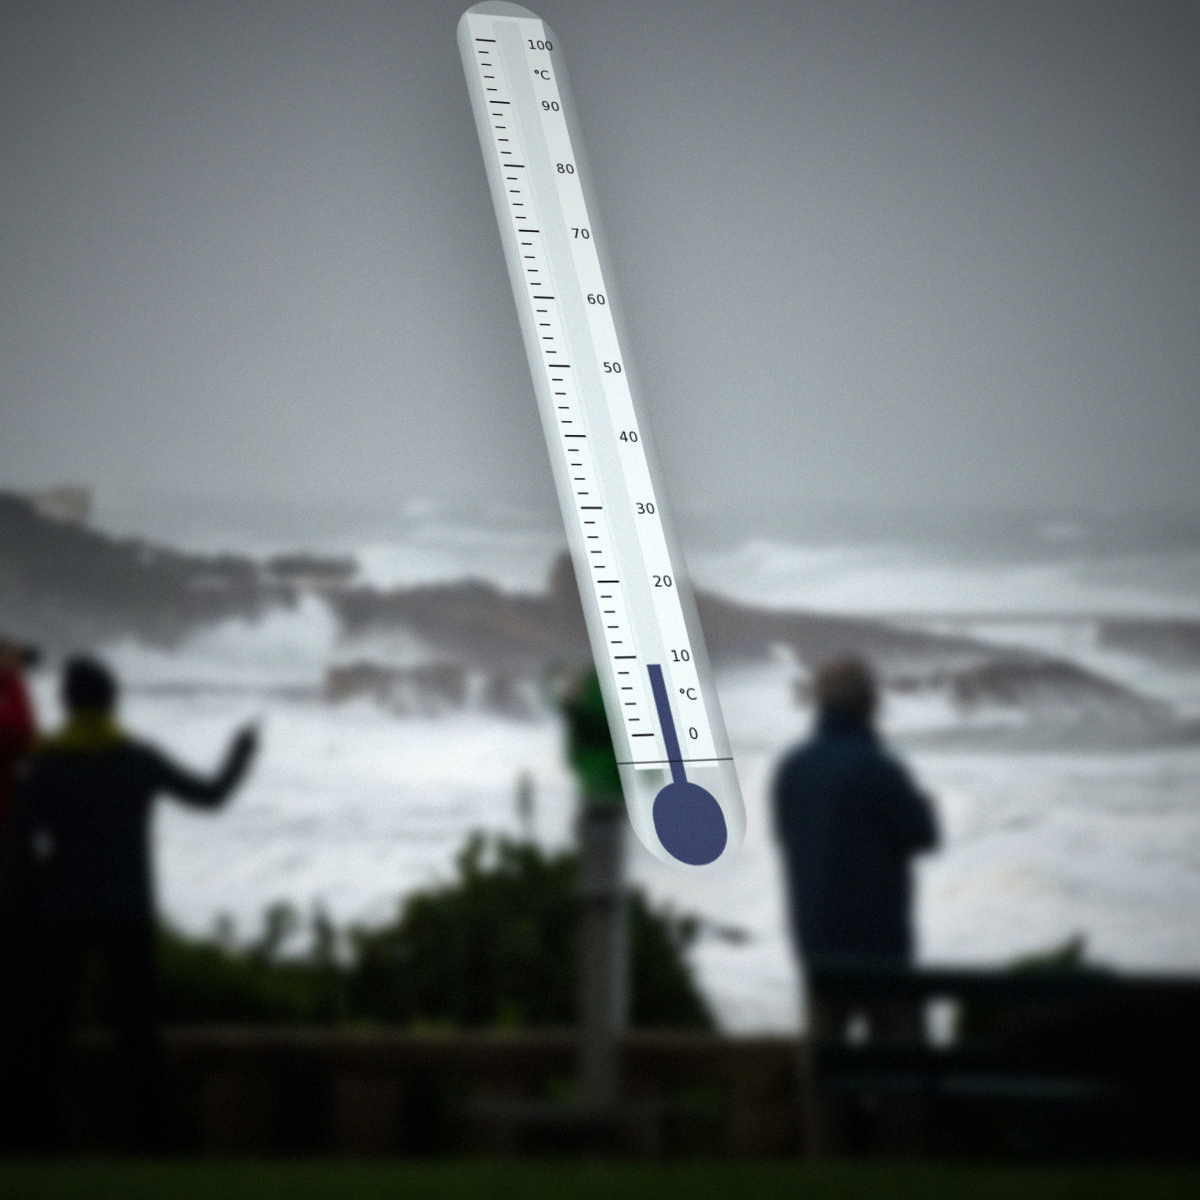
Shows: 9 °C
